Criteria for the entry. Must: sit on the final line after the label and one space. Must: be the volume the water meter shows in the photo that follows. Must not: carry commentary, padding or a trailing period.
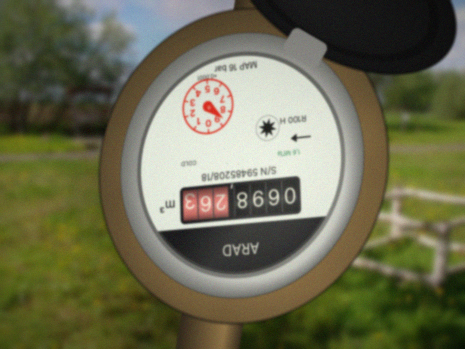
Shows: 698.2628 m³
